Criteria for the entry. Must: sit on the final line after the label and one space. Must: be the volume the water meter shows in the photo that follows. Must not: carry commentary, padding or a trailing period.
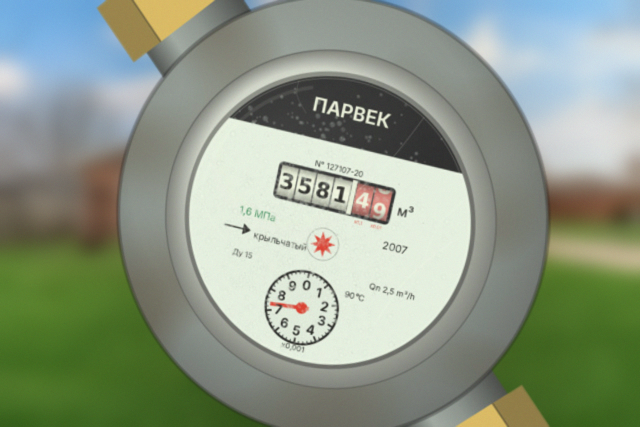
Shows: 3581.487 m³
